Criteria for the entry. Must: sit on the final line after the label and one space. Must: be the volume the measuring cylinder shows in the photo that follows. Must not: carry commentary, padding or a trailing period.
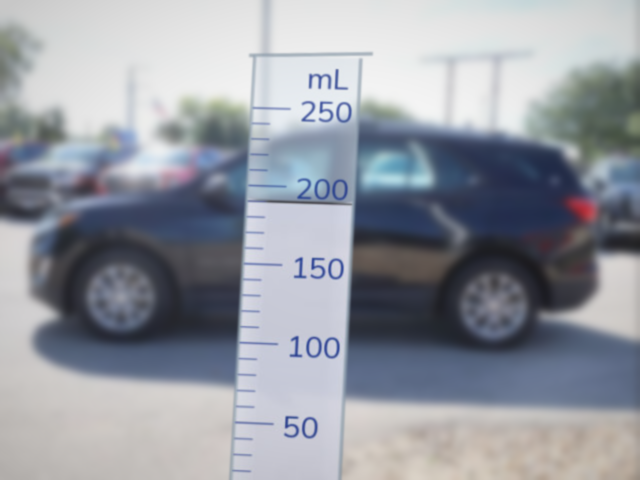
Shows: 190 mL
